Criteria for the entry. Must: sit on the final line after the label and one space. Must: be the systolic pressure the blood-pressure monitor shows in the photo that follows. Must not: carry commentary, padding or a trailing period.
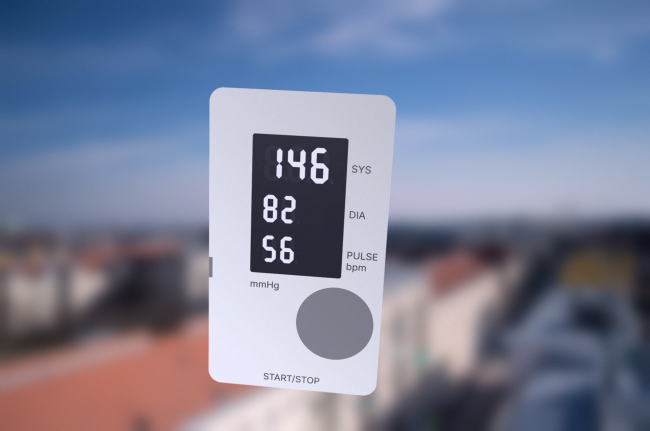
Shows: 146 mmHg
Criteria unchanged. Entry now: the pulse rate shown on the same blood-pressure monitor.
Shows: 56 bpm
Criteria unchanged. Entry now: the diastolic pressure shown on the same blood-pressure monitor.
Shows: 82 mmHg
